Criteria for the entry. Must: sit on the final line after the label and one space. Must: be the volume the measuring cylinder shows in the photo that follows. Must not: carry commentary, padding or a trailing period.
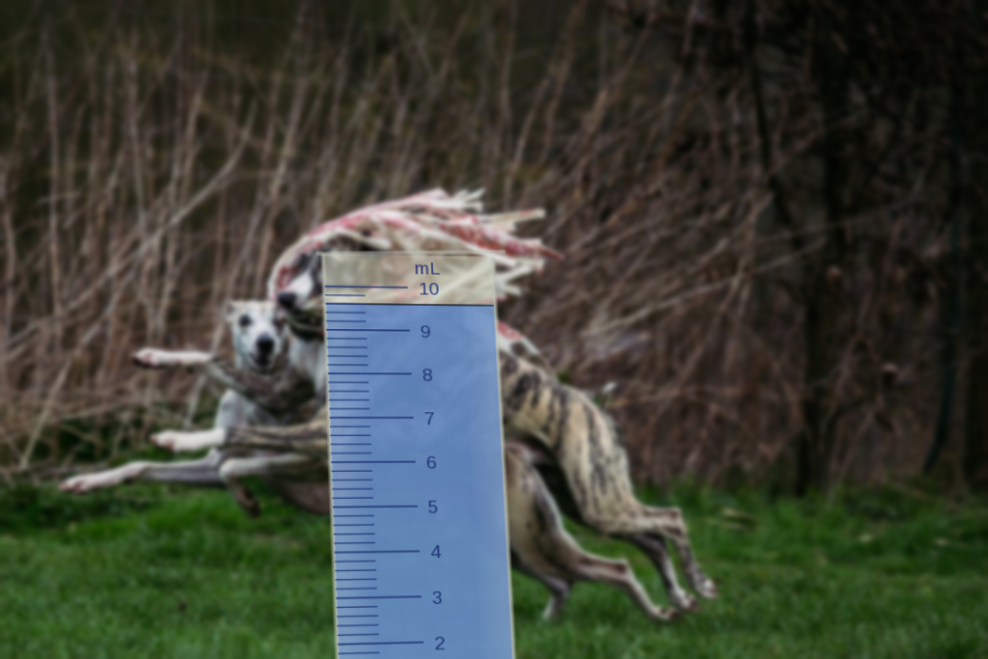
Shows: 9.6 mL
